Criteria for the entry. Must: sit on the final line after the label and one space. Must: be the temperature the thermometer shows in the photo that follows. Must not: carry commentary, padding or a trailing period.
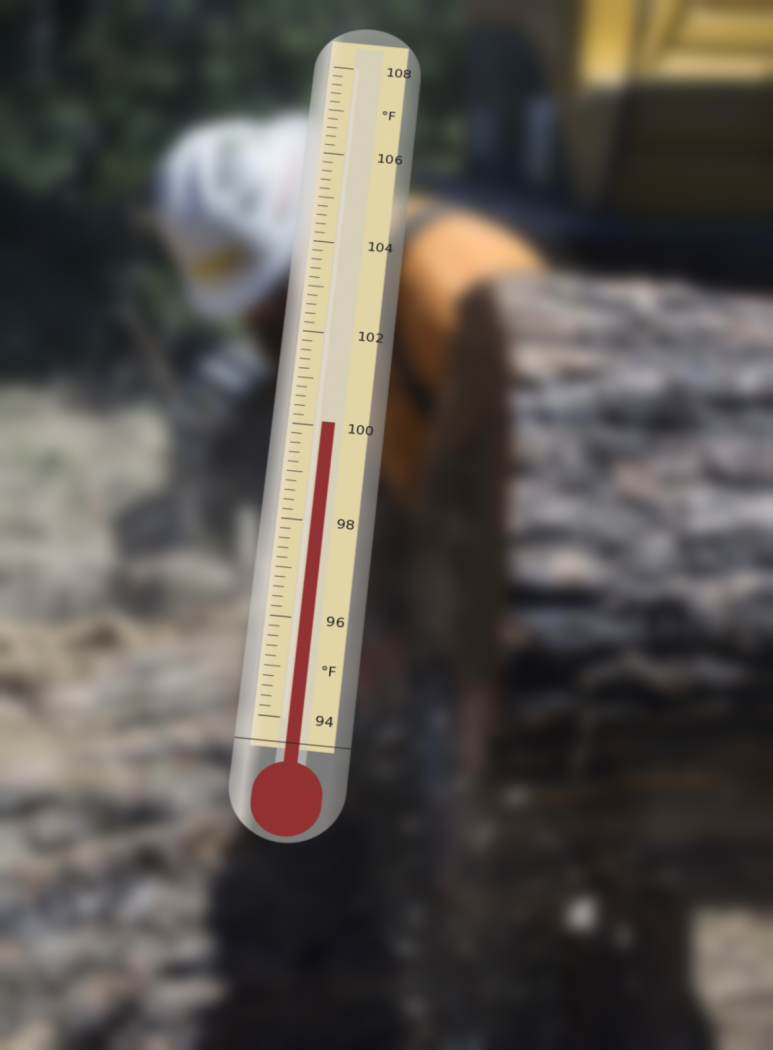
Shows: 100.1 °F
